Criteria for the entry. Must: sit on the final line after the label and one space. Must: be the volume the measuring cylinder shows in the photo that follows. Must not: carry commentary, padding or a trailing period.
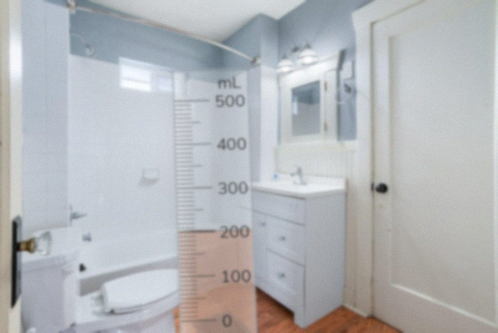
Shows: 200 mL
